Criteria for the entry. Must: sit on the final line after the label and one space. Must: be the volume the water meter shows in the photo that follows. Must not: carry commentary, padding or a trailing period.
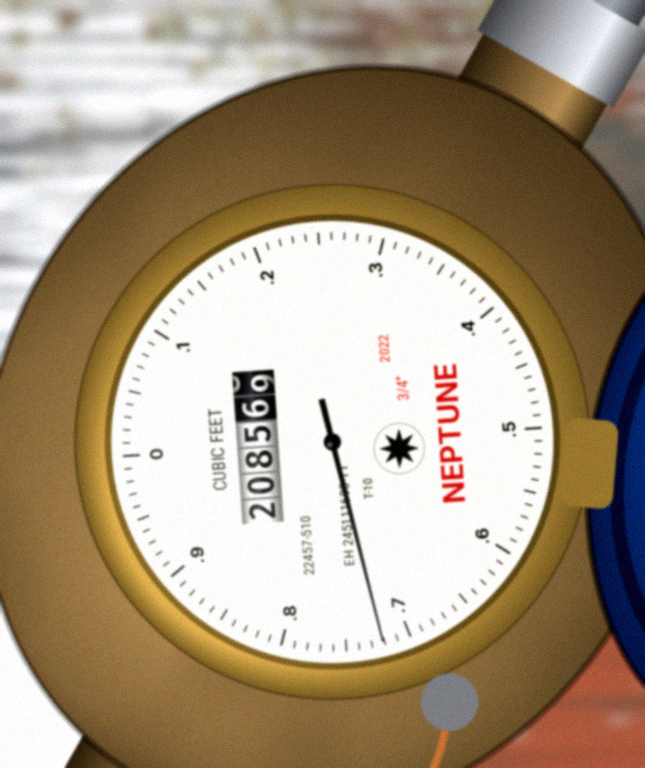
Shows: 208568.72 ft³
